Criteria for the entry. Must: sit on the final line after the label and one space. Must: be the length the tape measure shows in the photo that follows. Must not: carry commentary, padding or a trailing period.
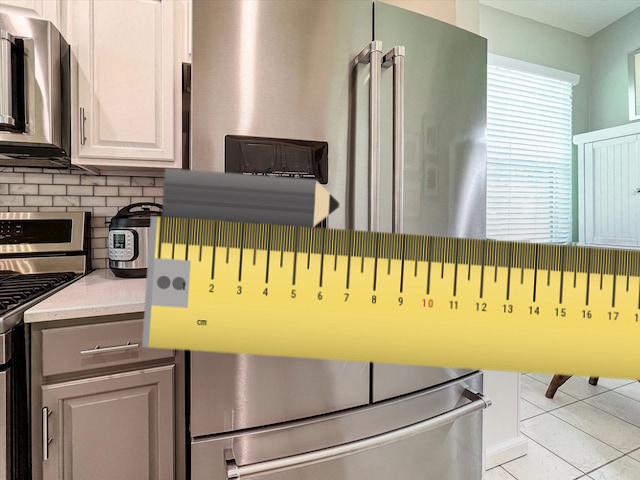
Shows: 6.5 cm
